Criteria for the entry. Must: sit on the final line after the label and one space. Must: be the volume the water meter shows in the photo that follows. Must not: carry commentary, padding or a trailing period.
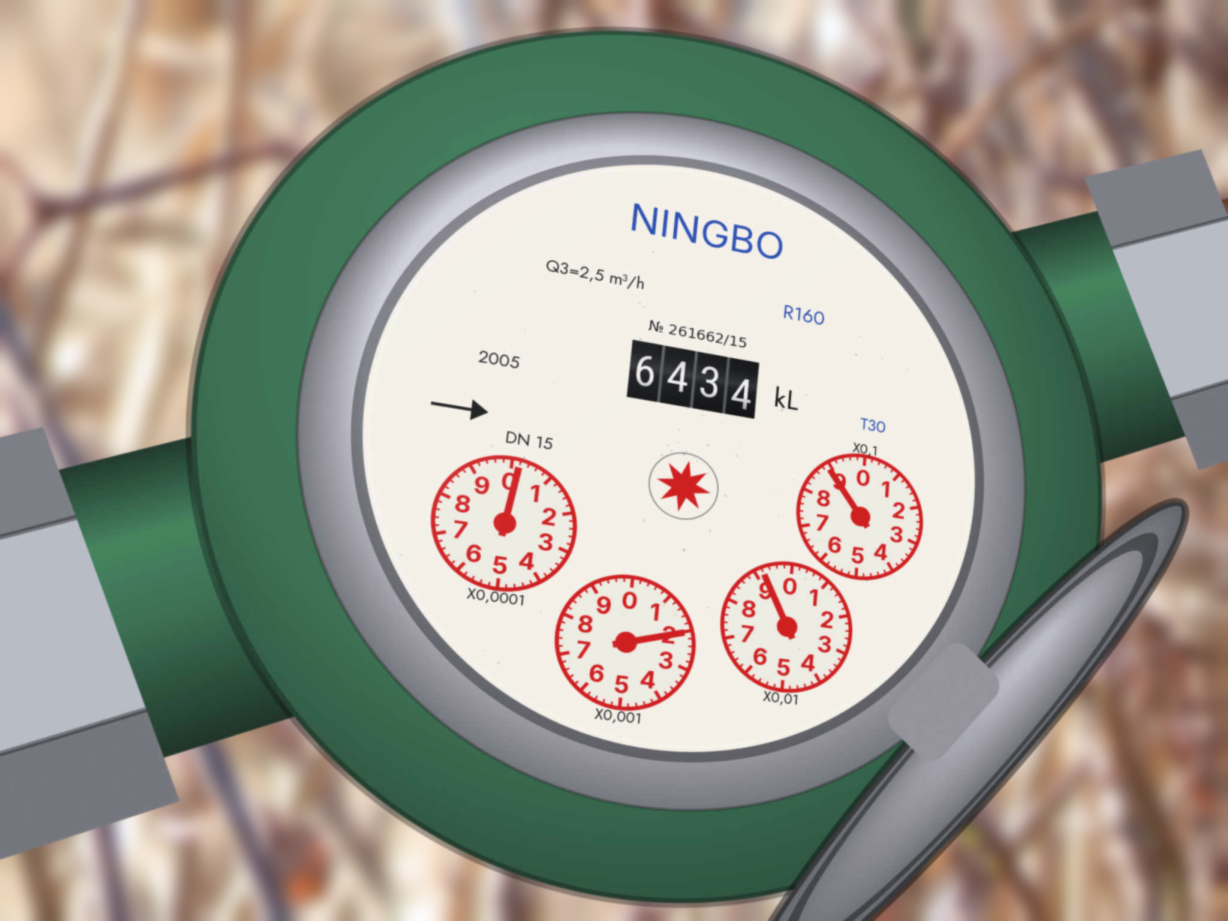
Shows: 6433.8920 kL
